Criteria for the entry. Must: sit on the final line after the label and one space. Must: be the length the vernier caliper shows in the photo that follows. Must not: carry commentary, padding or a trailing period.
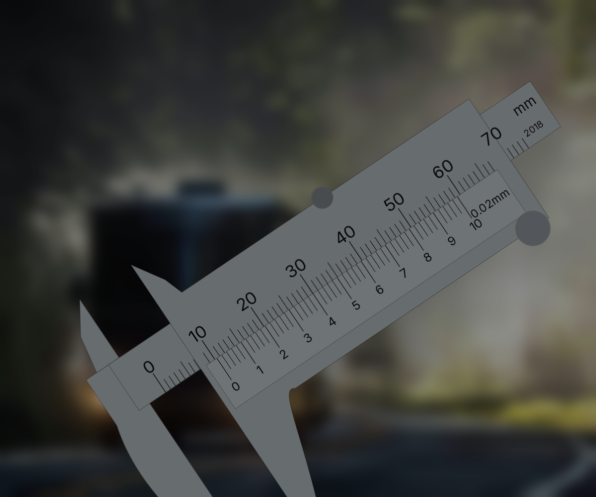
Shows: 10.4 mm
